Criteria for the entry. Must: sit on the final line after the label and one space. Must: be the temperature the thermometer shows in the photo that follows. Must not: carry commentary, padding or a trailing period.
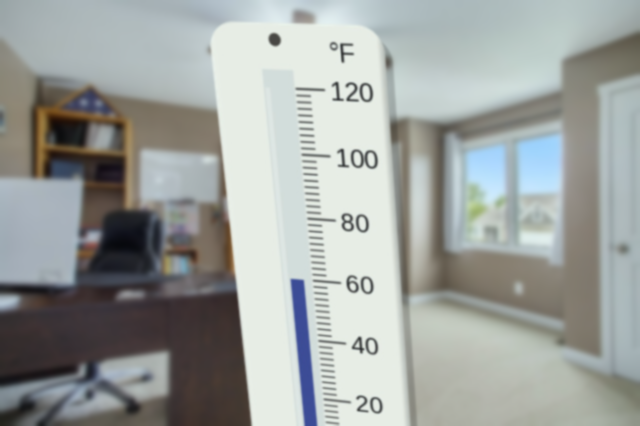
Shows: 60 °F
